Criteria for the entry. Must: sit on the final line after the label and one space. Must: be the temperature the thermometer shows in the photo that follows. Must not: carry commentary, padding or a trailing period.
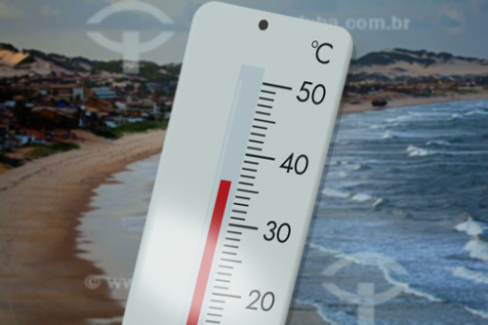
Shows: 36 °C
